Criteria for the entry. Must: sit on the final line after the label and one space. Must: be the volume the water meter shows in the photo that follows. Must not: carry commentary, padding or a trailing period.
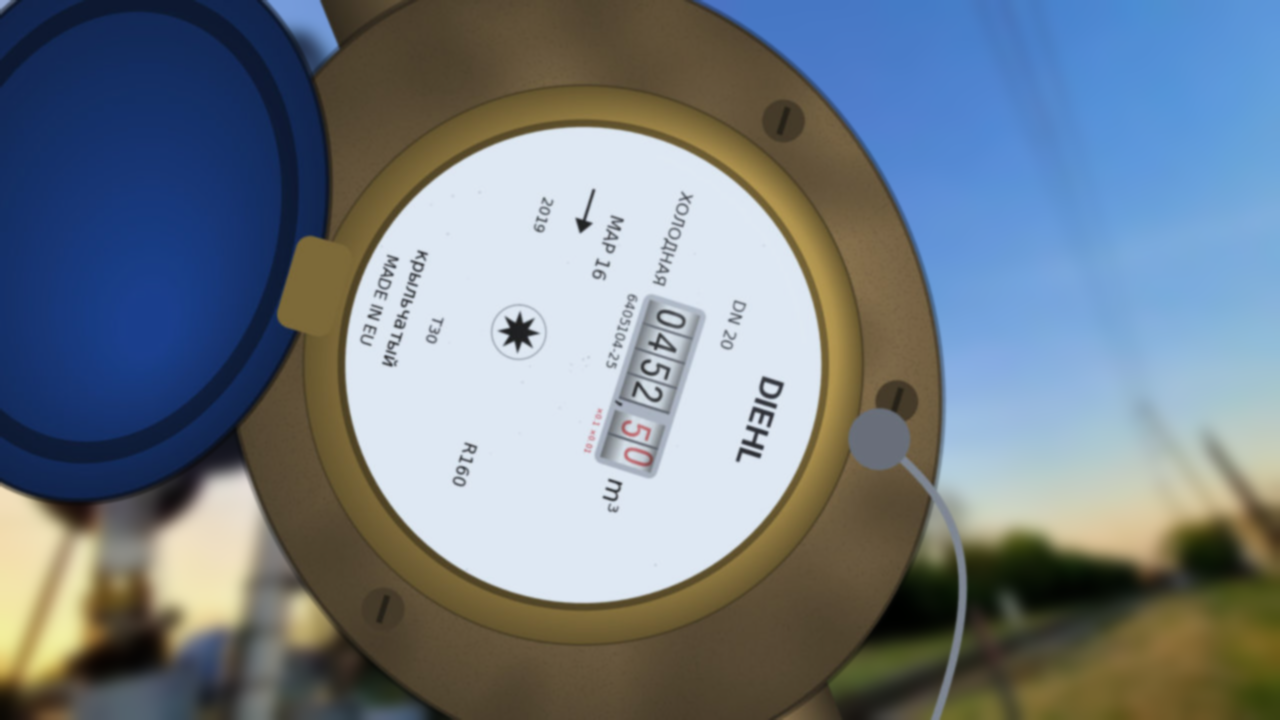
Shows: 452.50 m³
